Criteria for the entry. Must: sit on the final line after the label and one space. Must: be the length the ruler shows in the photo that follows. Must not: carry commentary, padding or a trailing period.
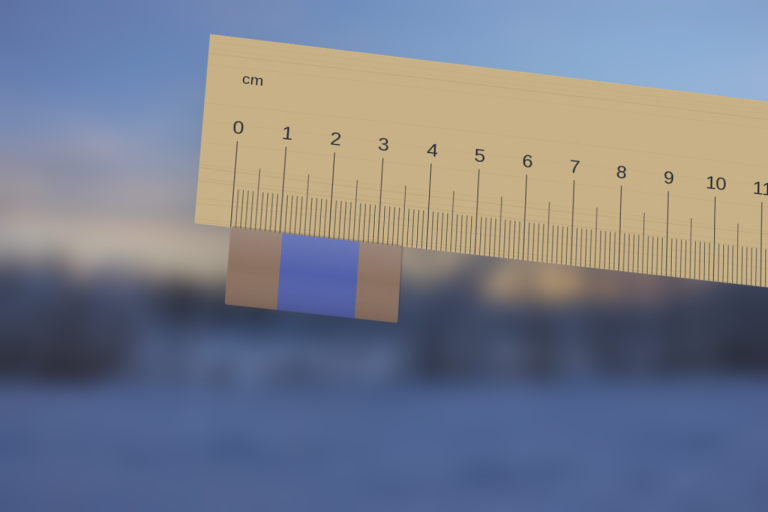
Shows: 3.5 cm
